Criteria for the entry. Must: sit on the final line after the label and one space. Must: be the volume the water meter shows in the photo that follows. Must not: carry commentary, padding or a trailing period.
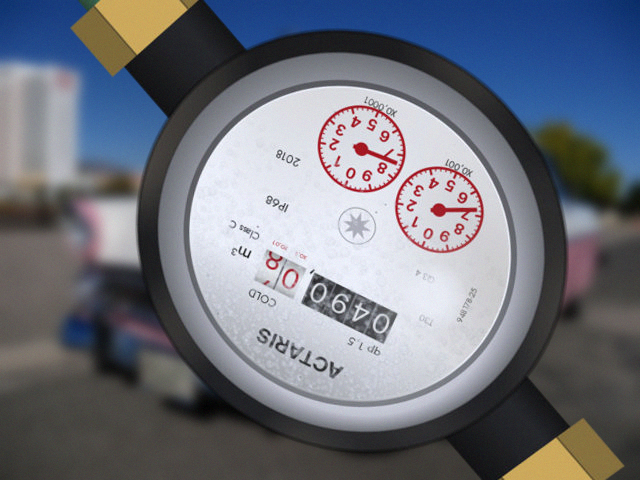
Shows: 490.0767 m³
